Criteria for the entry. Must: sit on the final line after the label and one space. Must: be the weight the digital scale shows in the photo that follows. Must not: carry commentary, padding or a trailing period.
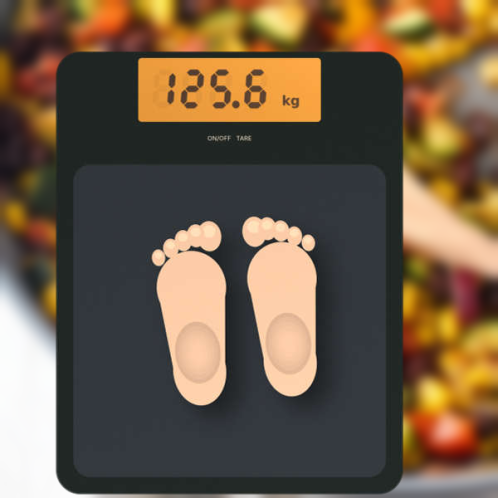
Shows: 125.6 kg
